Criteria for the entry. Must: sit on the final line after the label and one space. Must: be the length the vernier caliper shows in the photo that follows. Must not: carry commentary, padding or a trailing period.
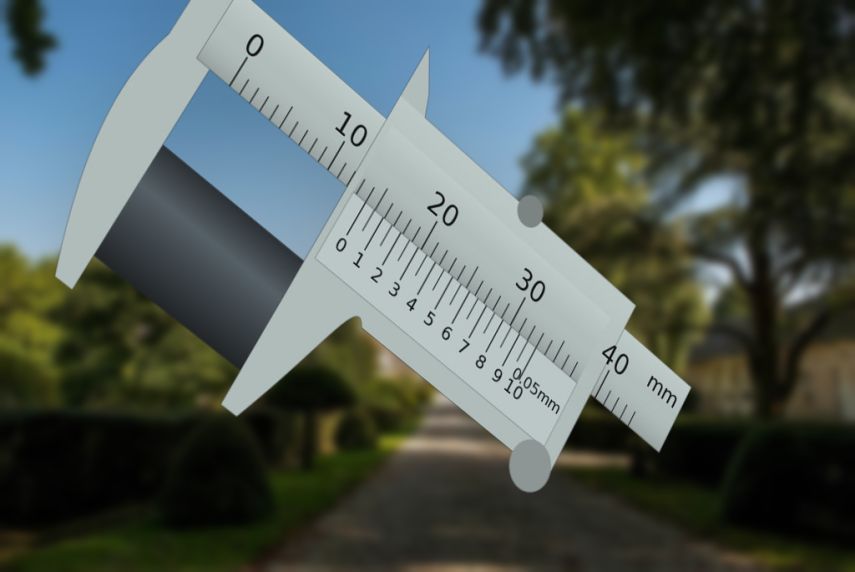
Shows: 14.0 mm
